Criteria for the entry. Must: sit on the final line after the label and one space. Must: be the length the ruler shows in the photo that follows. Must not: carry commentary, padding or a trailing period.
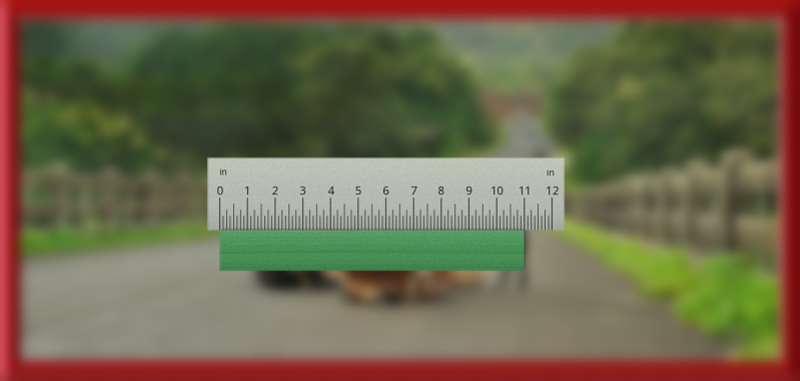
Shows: 11 in
